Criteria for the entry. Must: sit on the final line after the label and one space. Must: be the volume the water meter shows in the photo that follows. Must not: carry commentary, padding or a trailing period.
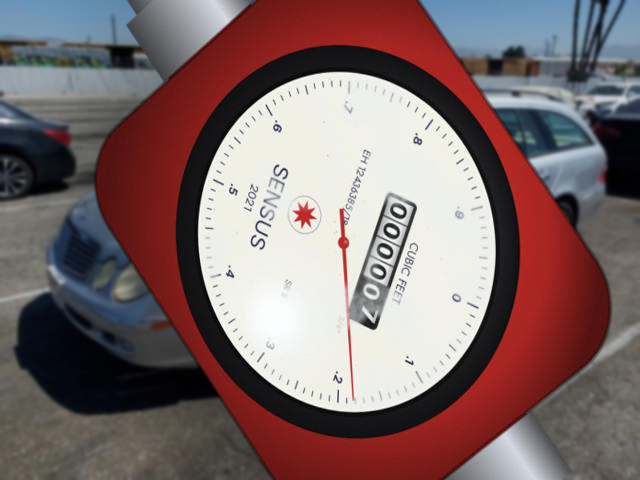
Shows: 7.18 ft³
